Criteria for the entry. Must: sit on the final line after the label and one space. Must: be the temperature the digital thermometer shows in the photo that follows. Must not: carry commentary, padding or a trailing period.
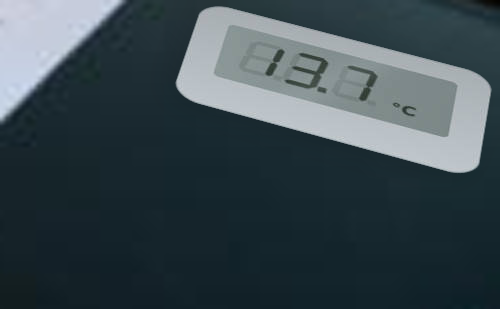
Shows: 13.7 °C
